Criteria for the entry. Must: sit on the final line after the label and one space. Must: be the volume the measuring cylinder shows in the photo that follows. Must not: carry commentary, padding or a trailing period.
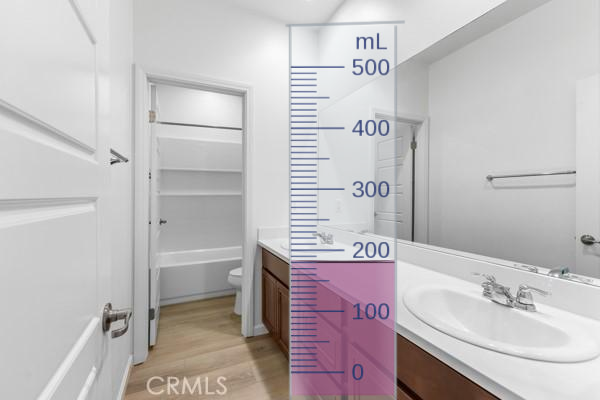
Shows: 180 mL
